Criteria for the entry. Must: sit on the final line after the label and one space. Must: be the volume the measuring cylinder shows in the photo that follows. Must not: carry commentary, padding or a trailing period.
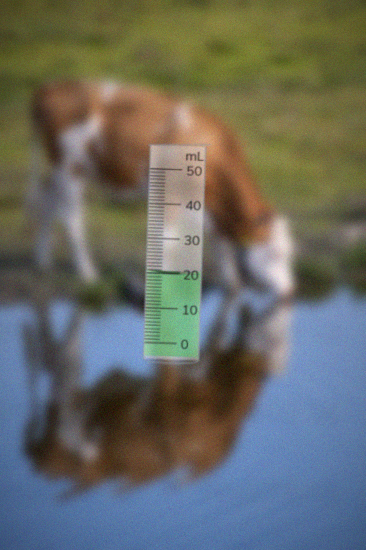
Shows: 20 mL
